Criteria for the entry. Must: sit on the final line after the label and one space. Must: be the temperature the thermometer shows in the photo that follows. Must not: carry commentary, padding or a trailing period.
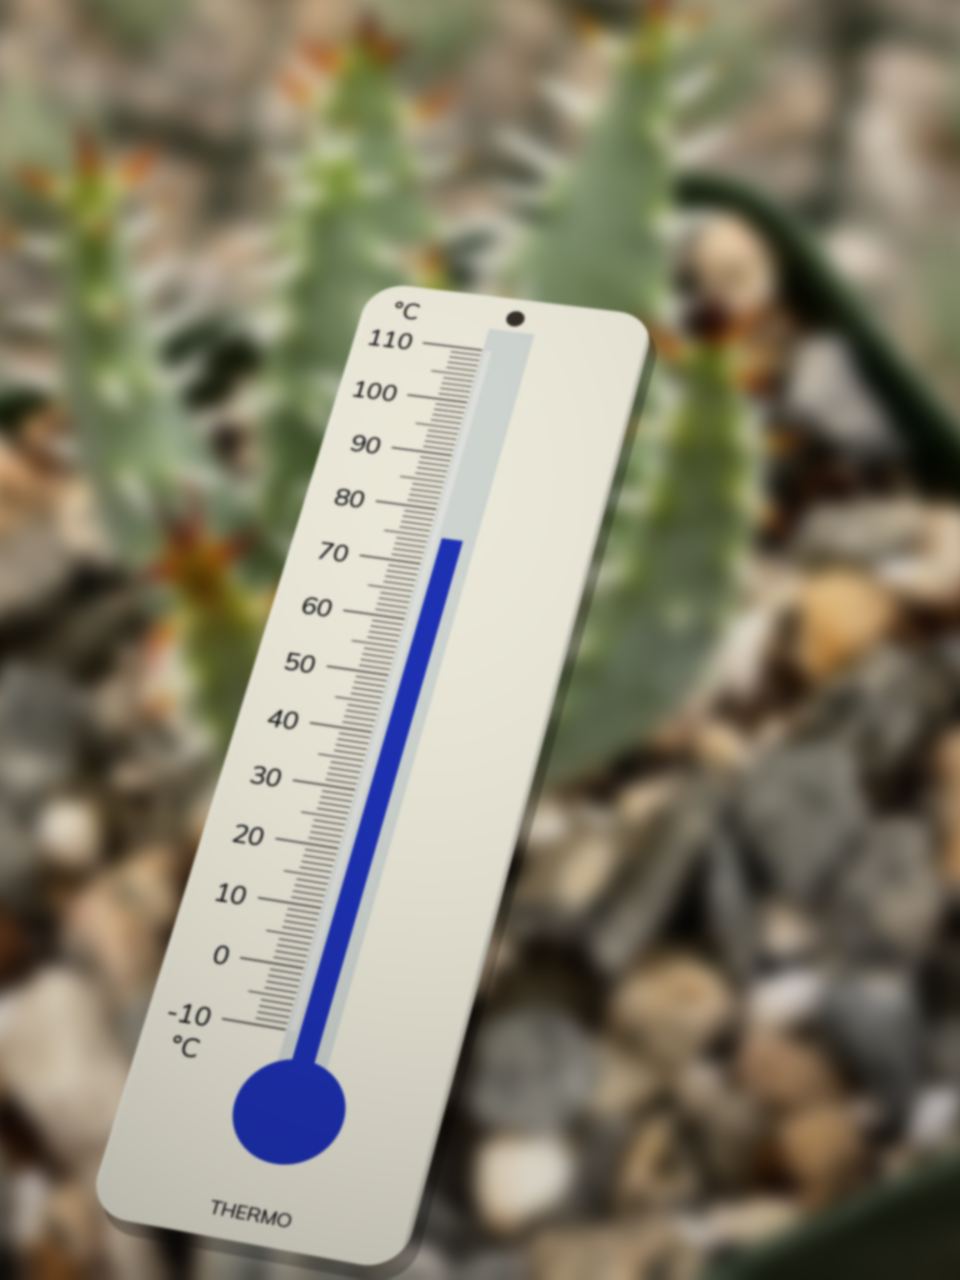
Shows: 75 °C
